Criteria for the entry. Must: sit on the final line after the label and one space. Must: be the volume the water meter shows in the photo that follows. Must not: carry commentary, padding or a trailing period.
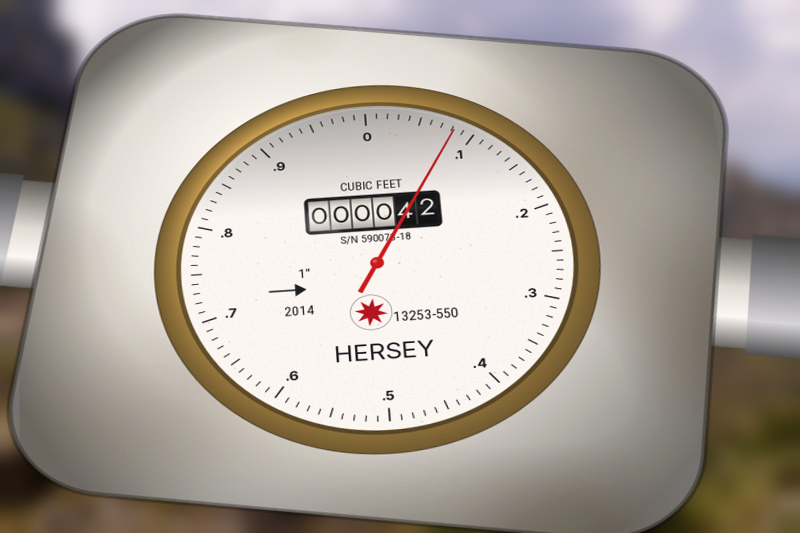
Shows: 42.08 ft³
